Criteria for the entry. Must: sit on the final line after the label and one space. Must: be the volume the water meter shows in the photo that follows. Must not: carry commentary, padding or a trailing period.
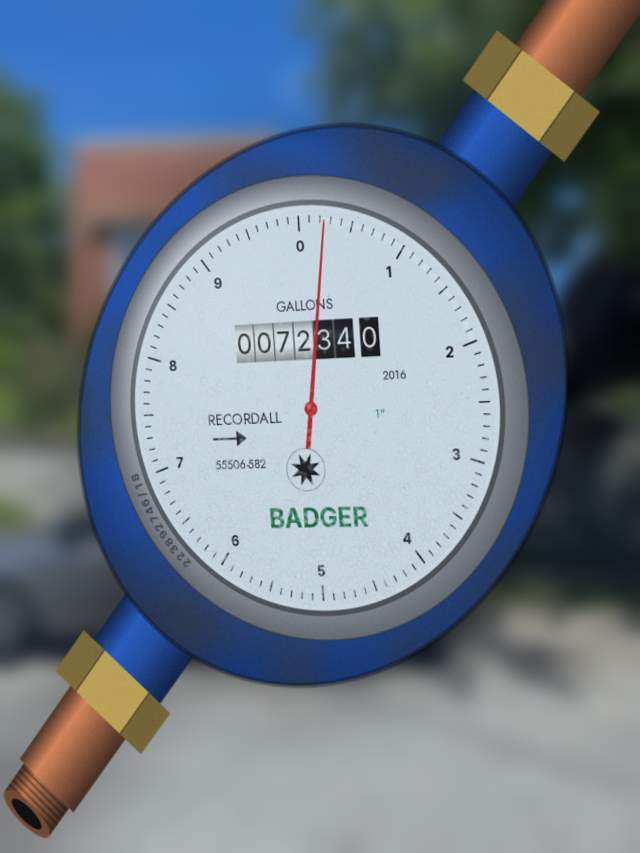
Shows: 72340.2 gal
